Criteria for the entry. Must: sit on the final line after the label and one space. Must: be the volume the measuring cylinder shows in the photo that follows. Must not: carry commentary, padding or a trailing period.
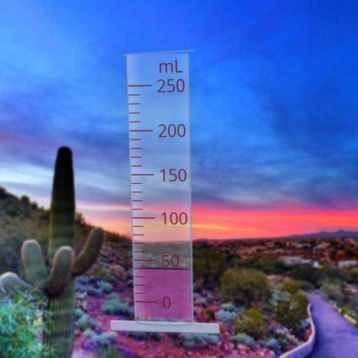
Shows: 40 mL
